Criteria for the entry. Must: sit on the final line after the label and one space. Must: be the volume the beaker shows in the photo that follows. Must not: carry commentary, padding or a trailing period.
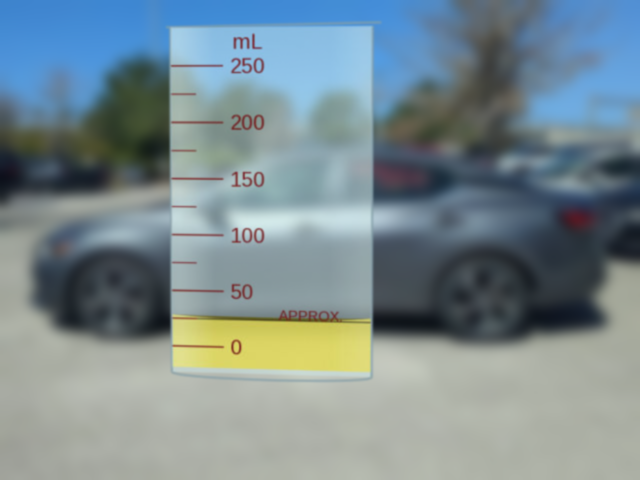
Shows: 25 mL
